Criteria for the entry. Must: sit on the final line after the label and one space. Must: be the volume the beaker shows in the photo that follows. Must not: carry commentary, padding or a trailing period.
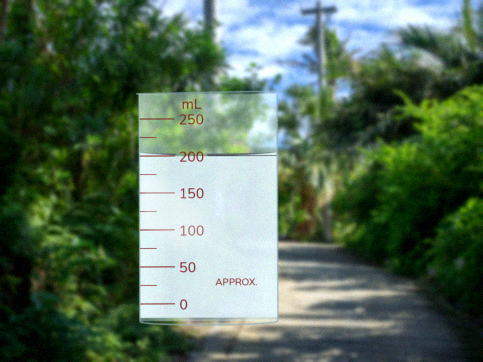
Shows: 200 mL
